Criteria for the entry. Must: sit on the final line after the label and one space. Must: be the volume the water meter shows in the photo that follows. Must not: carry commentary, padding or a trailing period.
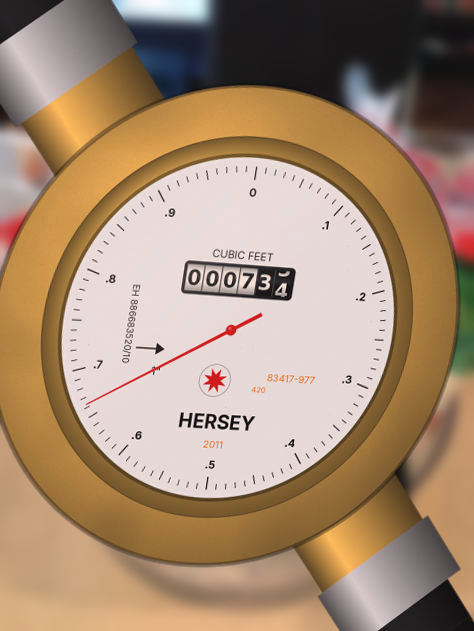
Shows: 733.66 ft³
